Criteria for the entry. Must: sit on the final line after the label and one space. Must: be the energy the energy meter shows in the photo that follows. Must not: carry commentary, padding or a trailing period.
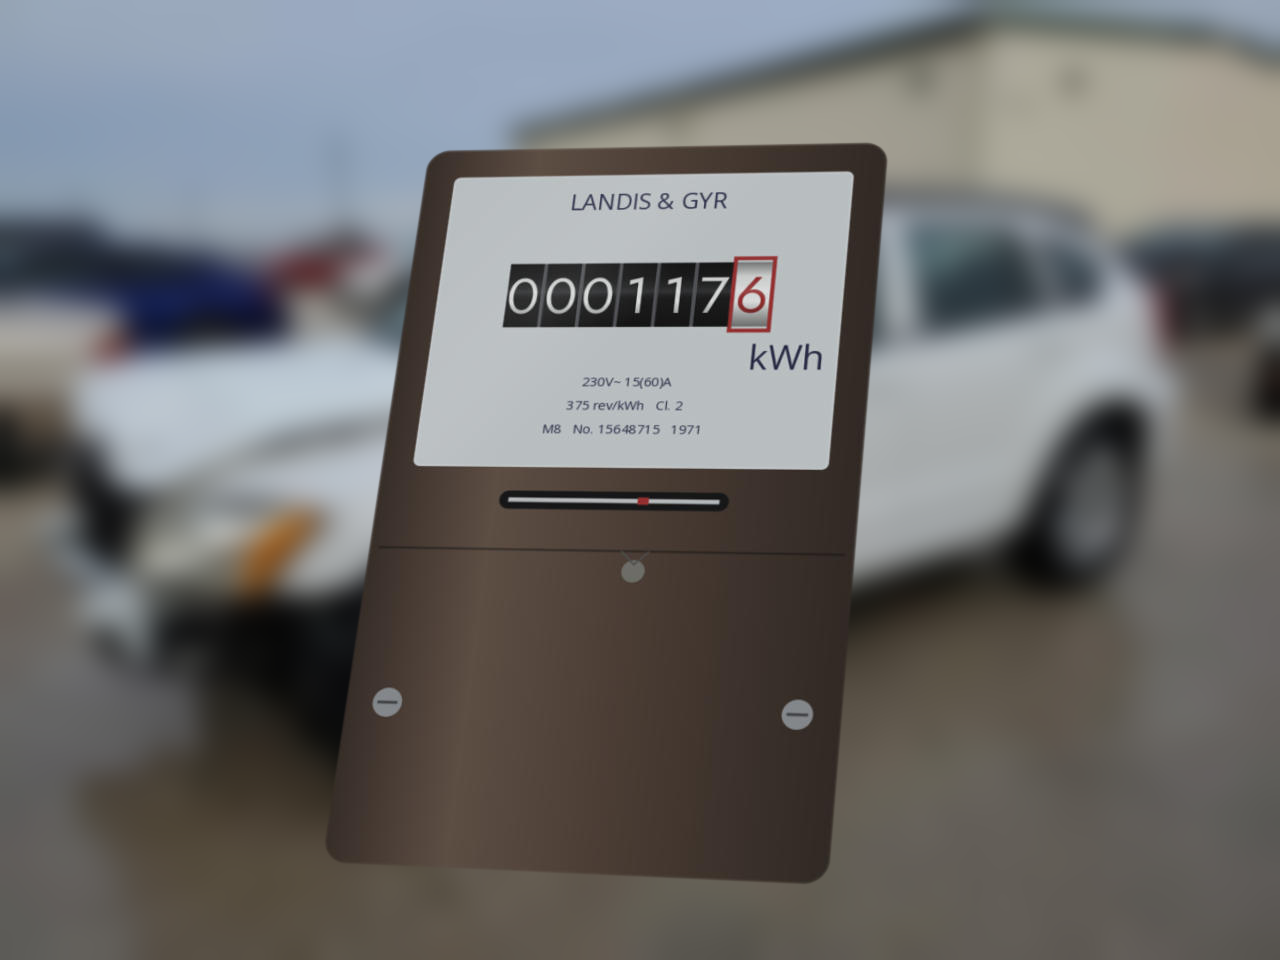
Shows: 117.6 kWh
